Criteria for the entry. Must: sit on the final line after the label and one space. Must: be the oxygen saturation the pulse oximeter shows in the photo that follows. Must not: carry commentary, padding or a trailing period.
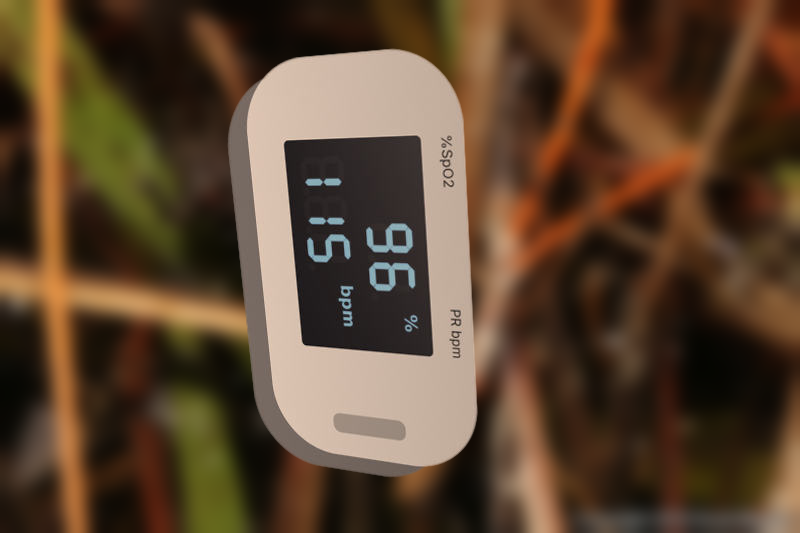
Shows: 96 %
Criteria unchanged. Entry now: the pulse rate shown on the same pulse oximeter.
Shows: 115 bpm
